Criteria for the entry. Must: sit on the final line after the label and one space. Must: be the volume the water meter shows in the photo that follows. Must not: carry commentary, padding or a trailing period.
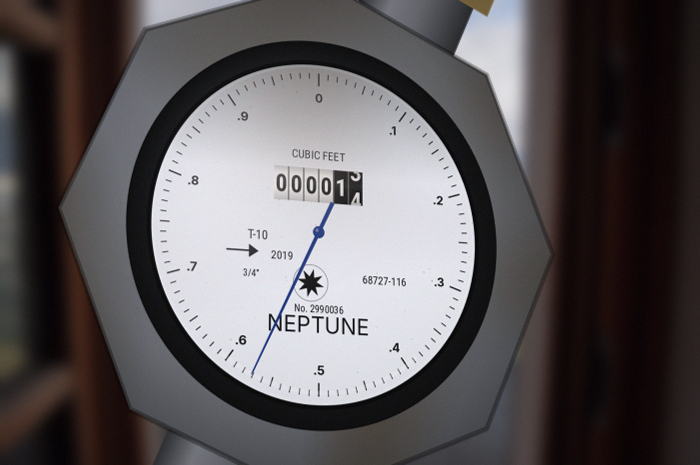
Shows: 13.57 ft³
